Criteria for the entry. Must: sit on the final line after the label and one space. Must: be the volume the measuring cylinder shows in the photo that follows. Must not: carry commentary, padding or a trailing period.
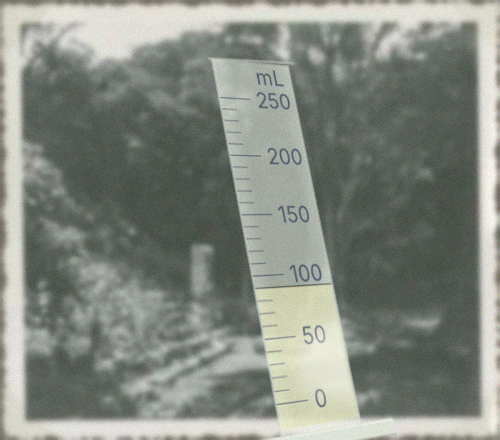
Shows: 90 mL
